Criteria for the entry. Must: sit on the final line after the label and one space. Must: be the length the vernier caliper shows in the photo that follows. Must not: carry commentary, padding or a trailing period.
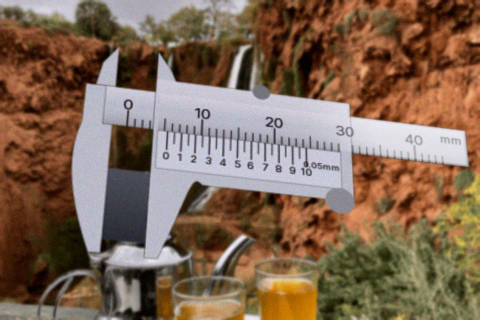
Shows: 5.4 mm
